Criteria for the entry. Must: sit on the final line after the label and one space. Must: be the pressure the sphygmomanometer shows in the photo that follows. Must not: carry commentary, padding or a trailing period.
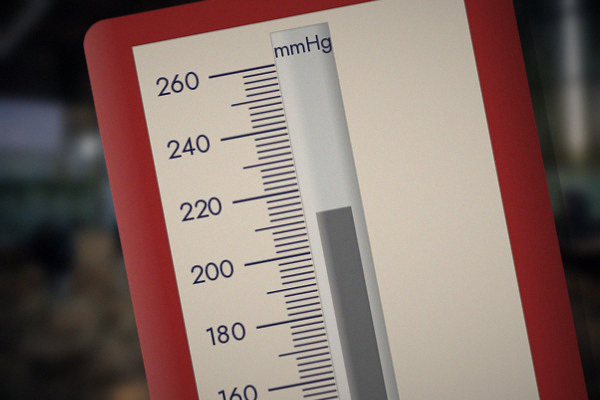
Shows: 212 mmHg
